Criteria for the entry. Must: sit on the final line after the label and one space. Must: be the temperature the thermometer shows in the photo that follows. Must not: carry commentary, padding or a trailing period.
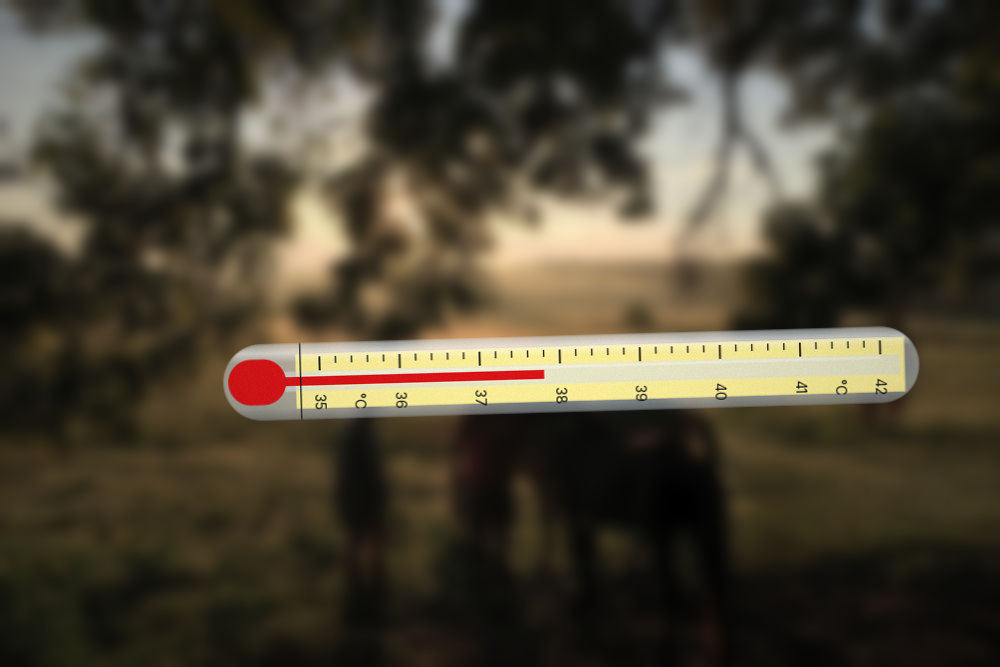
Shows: 37.8 °C
